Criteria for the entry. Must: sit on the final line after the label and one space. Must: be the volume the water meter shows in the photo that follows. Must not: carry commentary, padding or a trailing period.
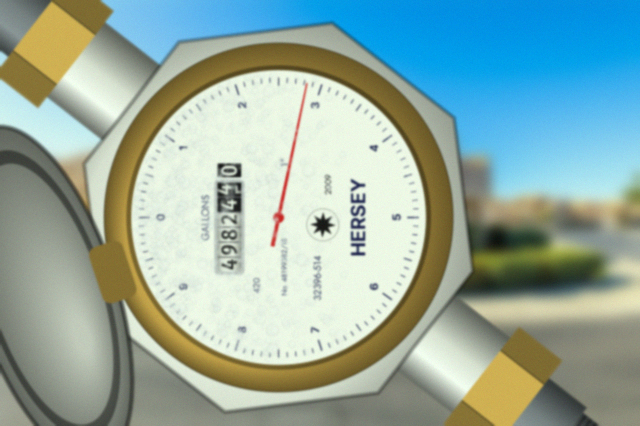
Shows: 4982442.8 gal
